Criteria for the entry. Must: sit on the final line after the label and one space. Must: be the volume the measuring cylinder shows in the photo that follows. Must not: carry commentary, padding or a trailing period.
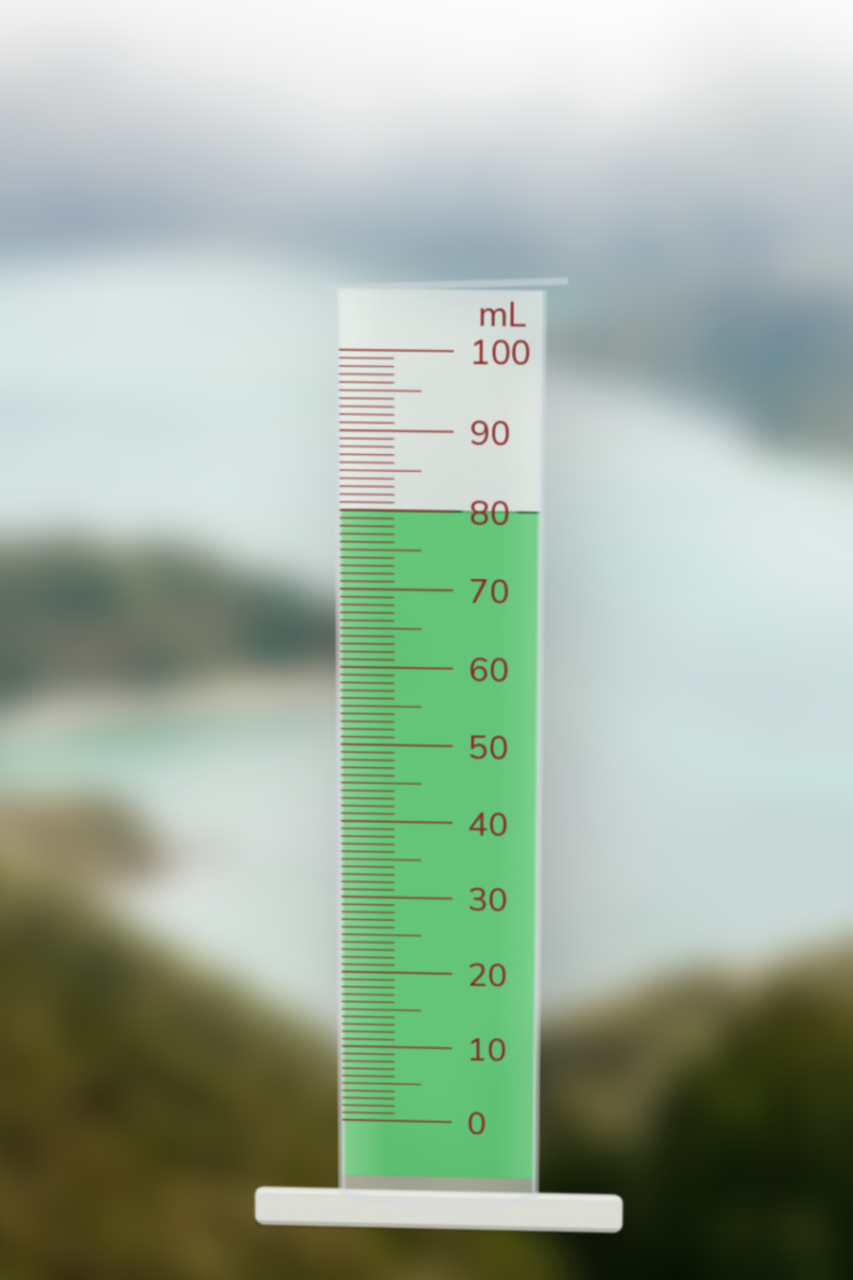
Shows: 80 mL
